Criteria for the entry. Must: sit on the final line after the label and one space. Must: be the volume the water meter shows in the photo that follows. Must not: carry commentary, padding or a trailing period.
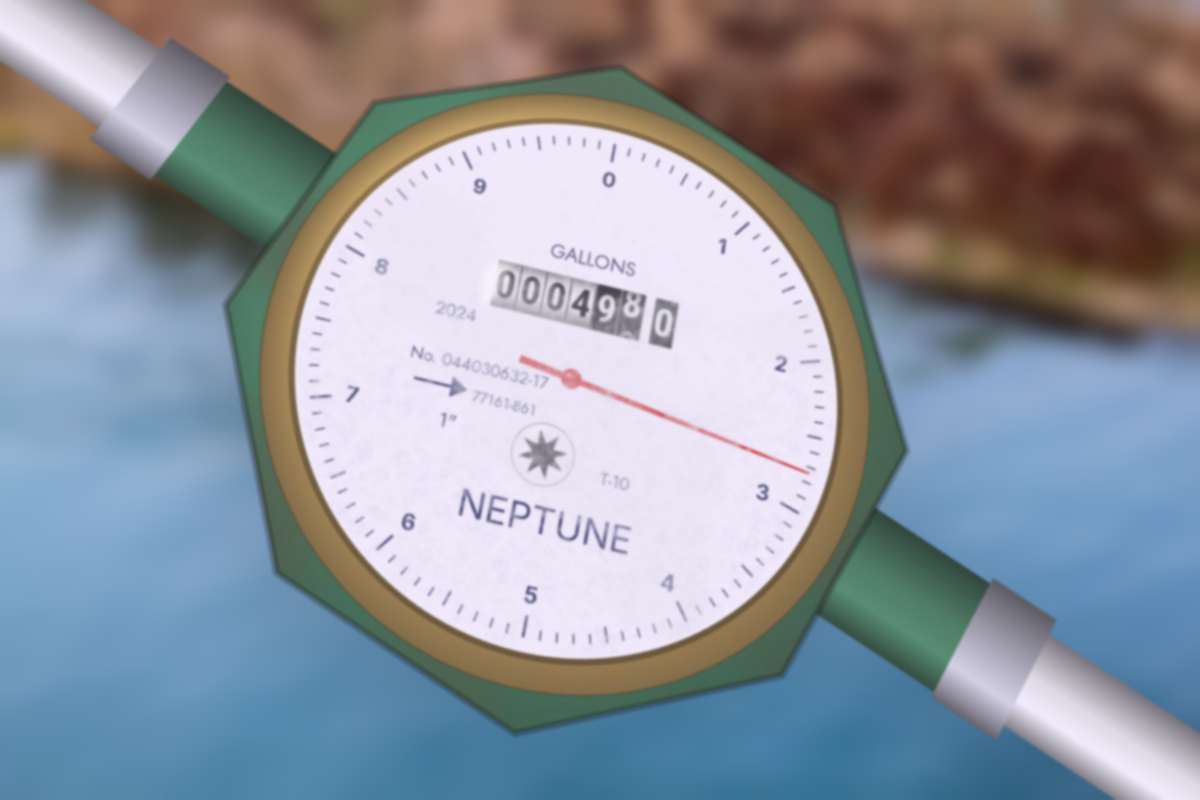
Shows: 4982.7 gal
